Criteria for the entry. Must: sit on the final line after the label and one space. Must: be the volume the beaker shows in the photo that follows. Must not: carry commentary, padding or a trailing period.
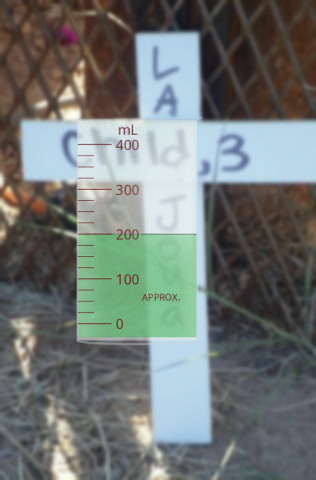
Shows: 200 mL
